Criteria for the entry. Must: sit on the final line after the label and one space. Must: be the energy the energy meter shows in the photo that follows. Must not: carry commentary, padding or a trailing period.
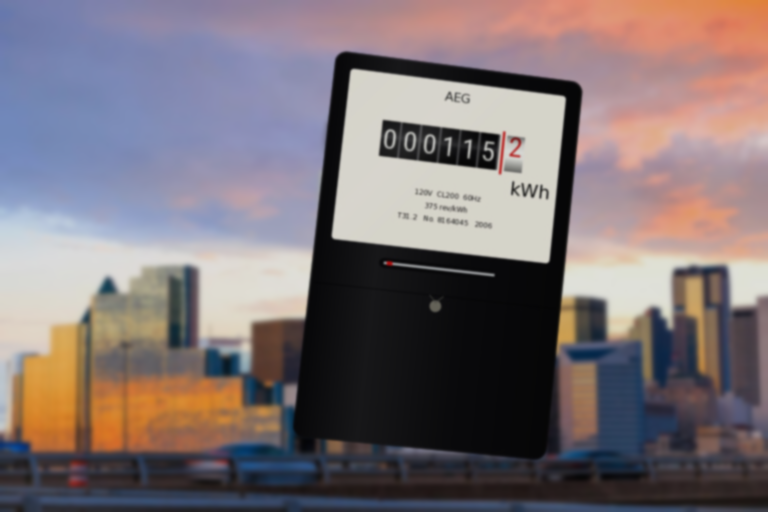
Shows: 115.2 kWh
